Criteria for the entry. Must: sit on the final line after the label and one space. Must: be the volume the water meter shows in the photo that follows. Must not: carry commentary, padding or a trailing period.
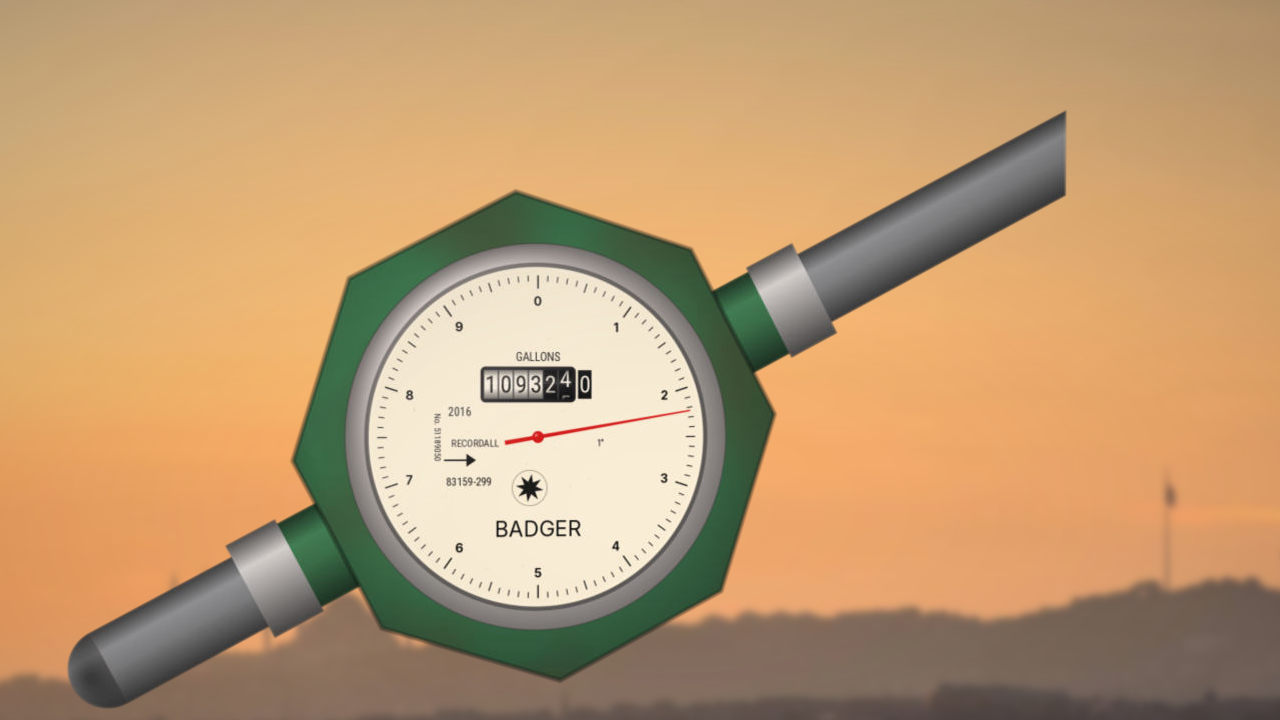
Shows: 1093242.2 gal
